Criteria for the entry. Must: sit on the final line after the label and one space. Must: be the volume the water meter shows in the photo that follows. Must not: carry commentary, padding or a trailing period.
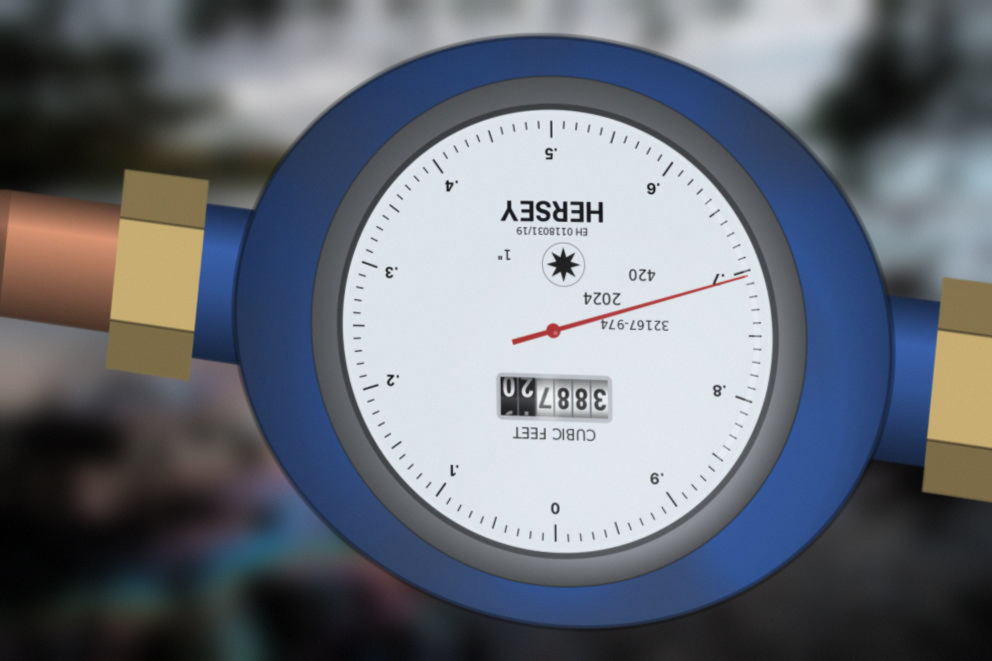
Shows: 388719.70 ft³
